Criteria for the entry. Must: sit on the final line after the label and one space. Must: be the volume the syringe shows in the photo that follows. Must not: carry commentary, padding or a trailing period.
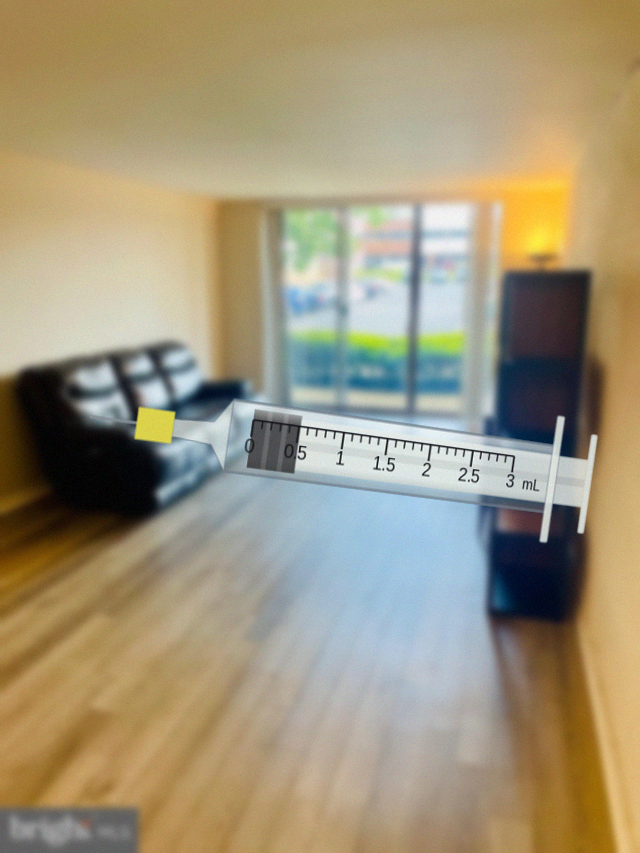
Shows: 0 mL
